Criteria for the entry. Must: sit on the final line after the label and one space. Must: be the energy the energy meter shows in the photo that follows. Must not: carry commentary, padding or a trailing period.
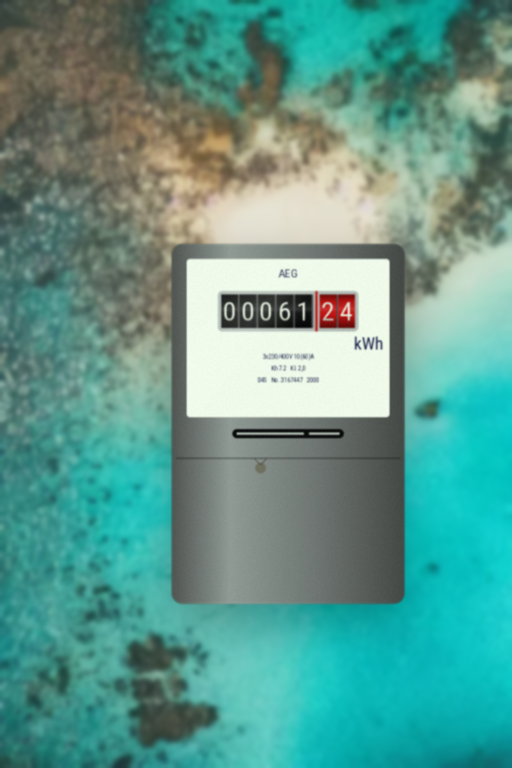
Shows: 61.24 kWh
